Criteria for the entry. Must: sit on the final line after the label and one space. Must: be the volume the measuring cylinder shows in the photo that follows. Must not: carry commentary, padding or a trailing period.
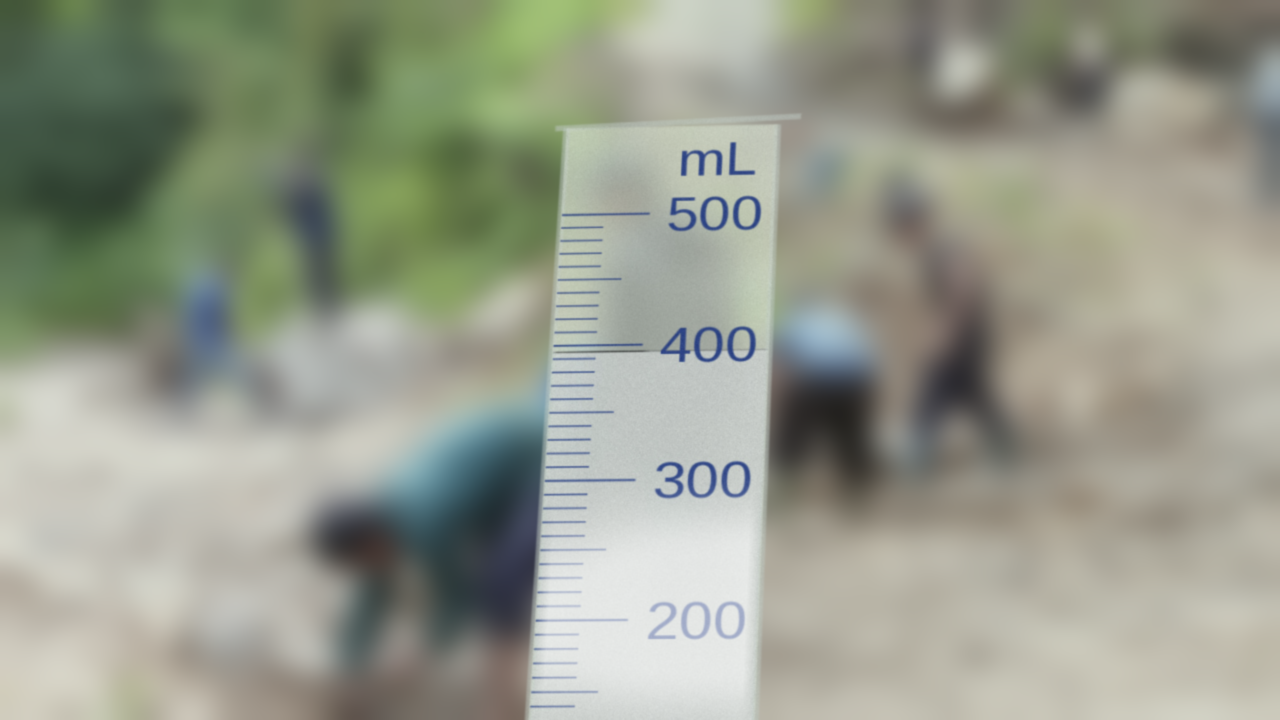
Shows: 395 mL
